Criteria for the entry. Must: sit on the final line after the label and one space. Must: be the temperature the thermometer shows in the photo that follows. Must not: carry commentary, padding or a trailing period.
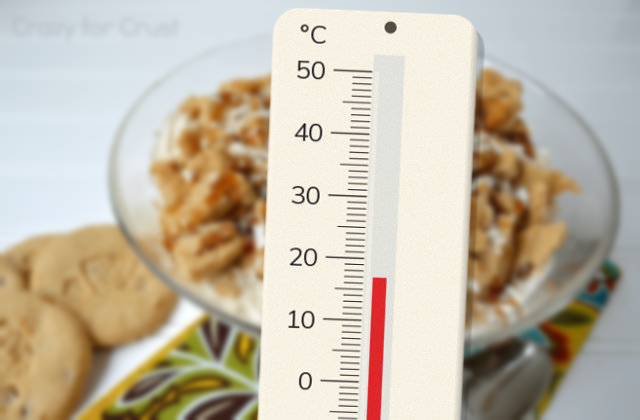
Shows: 17 °C
